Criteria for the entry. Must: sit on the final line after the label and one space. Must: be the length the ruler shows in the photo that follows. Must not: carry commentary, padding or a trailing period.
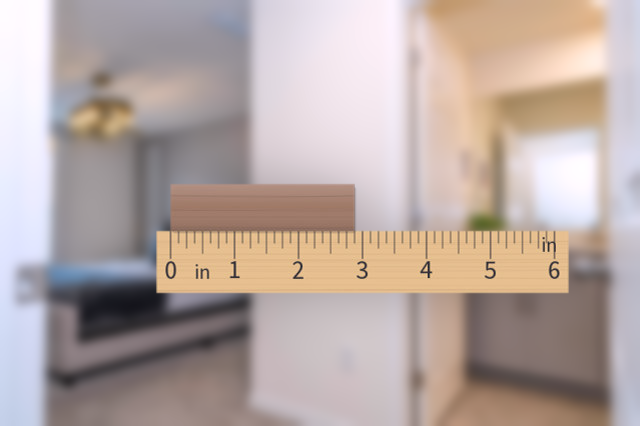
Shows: 2.875 in
